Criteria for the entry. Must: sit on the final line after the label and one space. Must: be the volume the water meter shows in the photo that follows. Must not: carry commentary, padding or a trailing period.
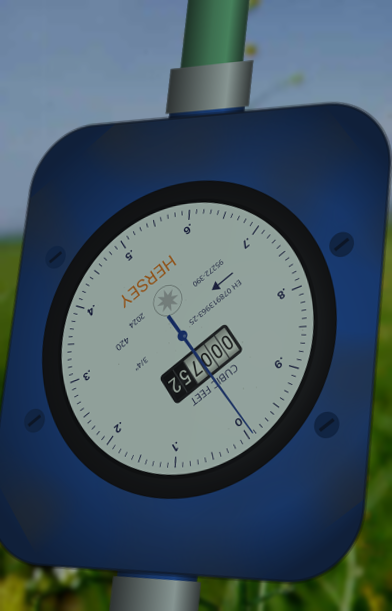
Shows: 751.99 ft³
